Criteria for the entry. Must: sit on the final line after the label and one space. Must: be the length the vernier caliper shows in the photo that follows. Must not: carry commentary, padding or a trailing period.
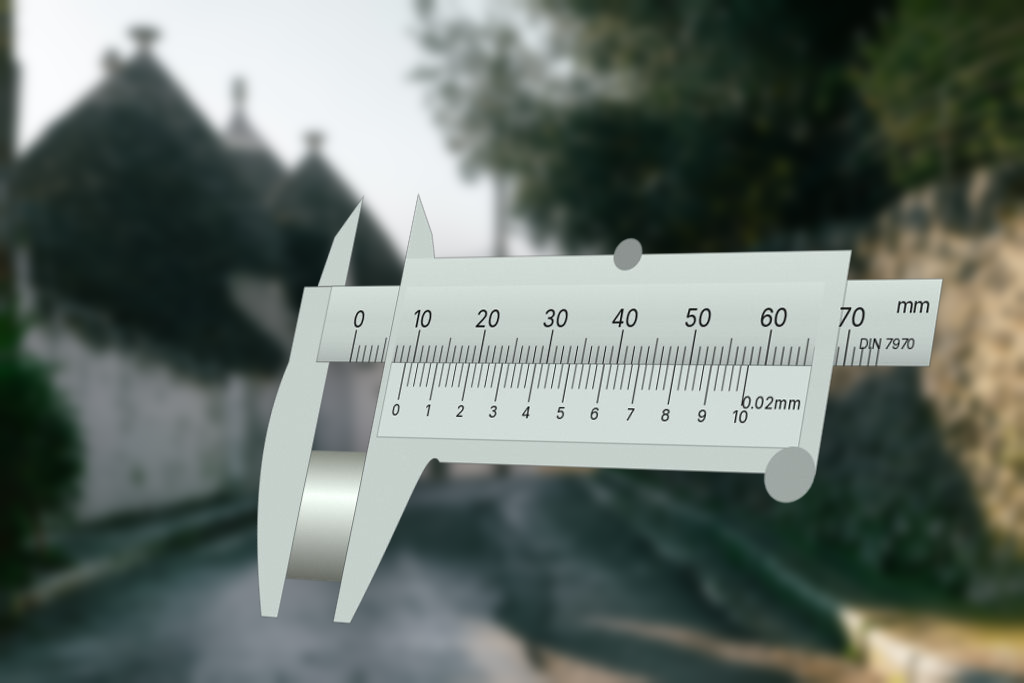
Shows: 8.8 mm
